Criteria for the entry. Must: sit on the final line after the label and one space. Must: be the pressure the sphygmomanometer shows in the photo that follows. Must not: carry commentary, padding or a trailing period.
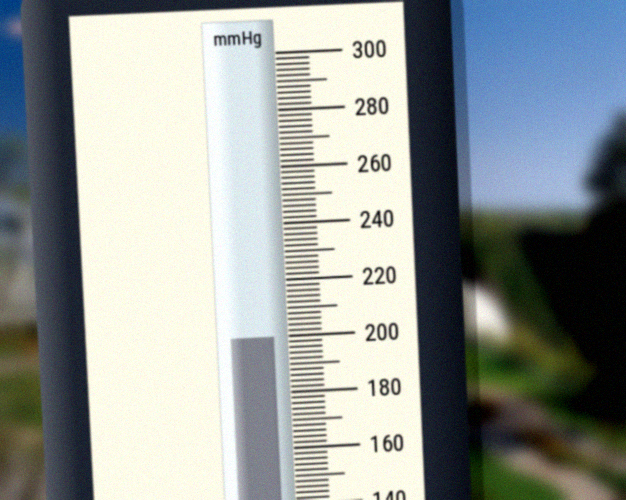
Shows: 200 mmHg
